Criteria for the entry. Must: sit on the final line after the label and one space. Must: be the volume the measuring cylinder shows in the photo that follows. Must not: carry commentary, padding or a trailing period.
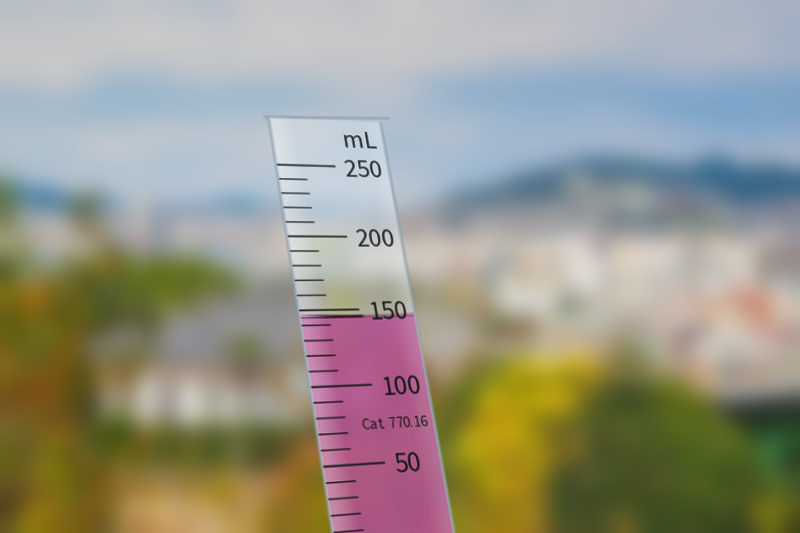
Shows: 145 mL
